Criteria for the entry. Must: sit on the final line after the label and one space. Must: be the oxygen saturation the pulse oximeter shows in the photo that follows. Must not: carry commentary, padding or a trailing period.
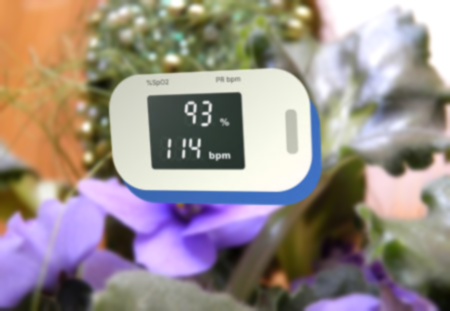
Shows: 93 %
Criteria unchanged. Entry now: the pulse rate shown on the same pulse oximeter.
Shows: 114 bpm
